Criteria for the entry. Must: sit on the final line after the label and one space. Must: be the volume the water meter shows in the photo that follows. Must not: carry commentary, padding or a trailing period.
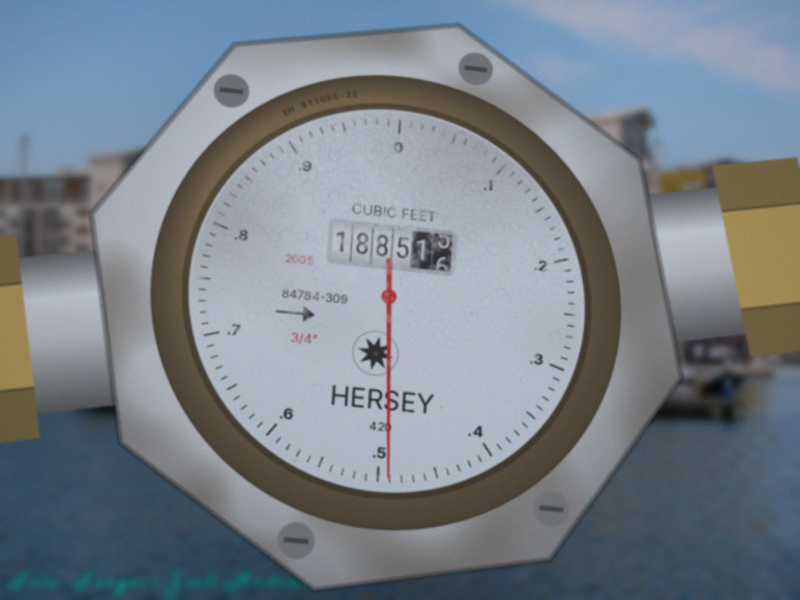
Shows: 188515.49 ft³
